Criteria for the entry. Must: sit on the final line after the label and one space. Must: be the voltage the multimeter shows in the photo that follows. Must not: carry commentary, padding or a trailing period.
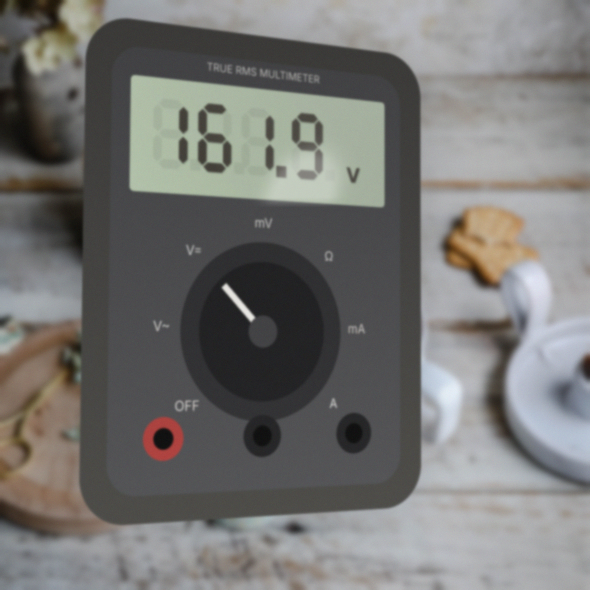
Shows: 161.9 V
